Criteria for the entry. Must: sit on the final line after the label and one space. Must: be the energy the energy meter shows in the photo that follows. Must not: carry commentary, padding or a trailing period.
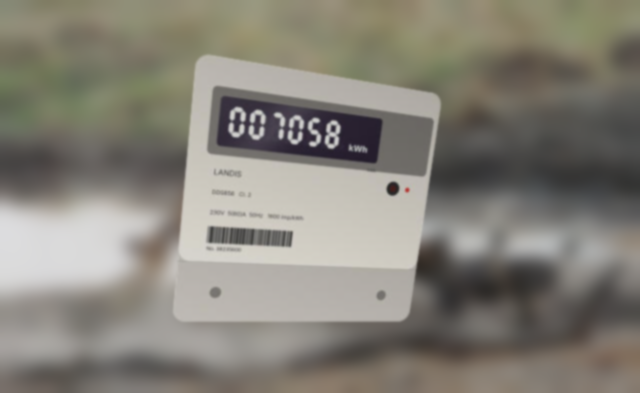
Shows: 7058 kWh
